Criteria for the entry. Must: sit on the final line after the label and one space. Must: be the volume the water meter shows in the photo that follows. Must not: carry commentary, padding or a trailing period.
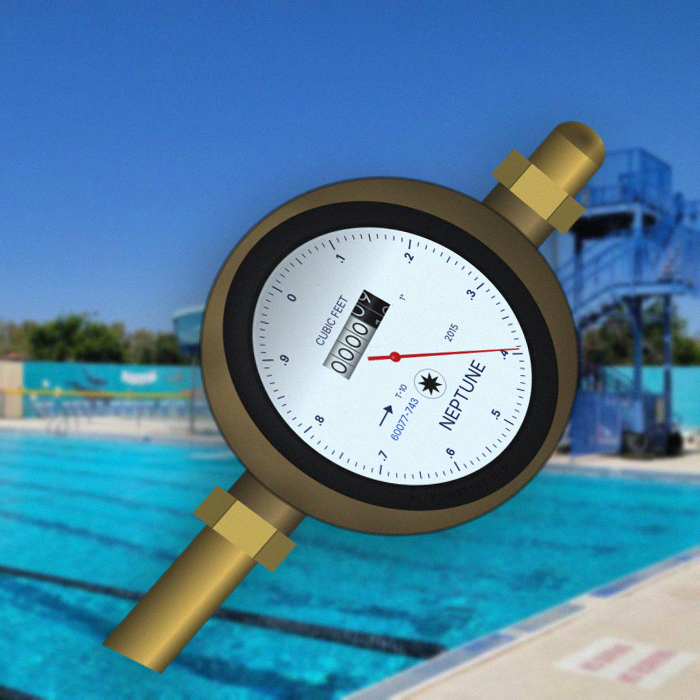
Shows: 9.39 ft³
